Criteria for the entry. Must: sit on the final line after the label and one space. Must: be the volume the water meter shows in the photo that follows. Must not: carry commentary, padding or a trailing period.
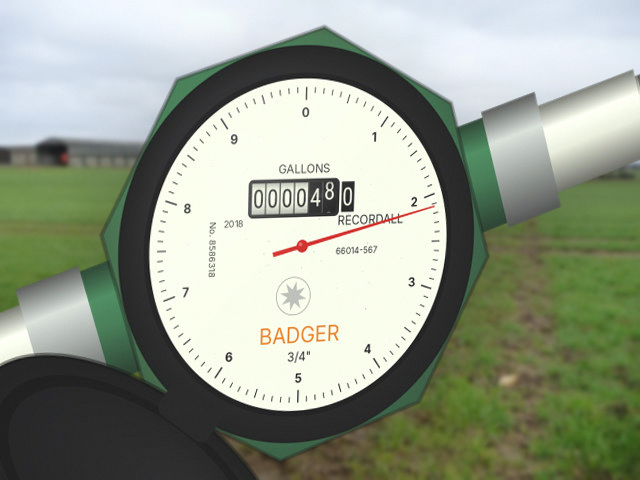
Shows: 482.1 gal
